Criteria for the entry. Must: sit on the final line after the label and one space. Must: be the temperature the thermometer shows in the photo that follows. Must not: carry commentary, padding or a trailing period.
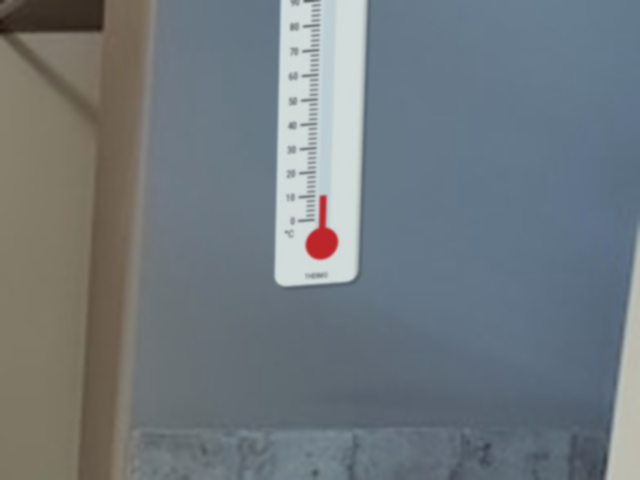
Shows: 10 °C
